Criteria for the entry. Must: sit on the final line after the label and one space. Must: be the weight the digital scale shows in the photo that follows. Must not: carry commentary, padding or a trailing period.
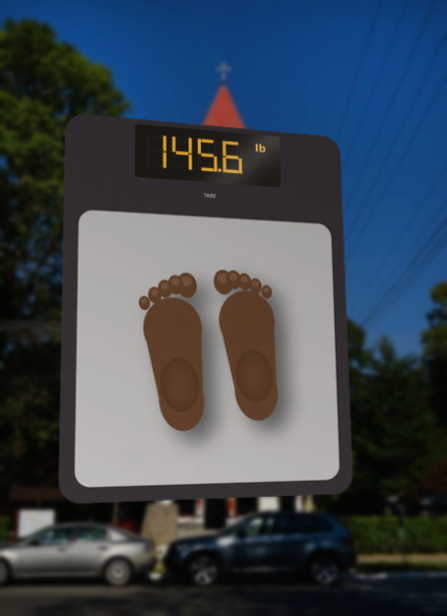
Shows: 145.6 lb
